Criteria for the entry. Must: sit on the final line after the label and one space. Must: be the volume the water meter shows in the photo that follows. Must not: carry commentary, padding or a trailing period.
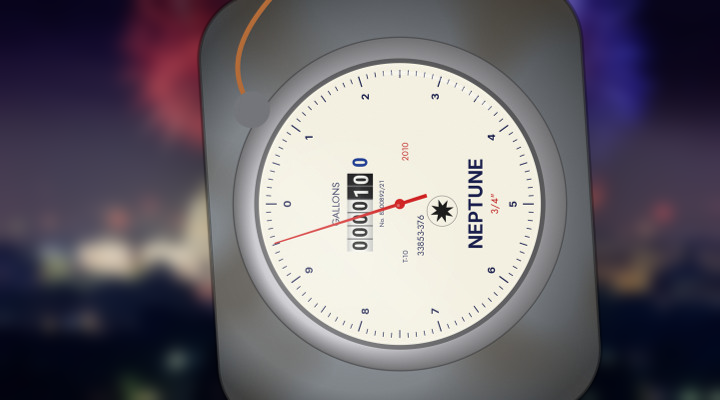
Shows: 99.5 gal
